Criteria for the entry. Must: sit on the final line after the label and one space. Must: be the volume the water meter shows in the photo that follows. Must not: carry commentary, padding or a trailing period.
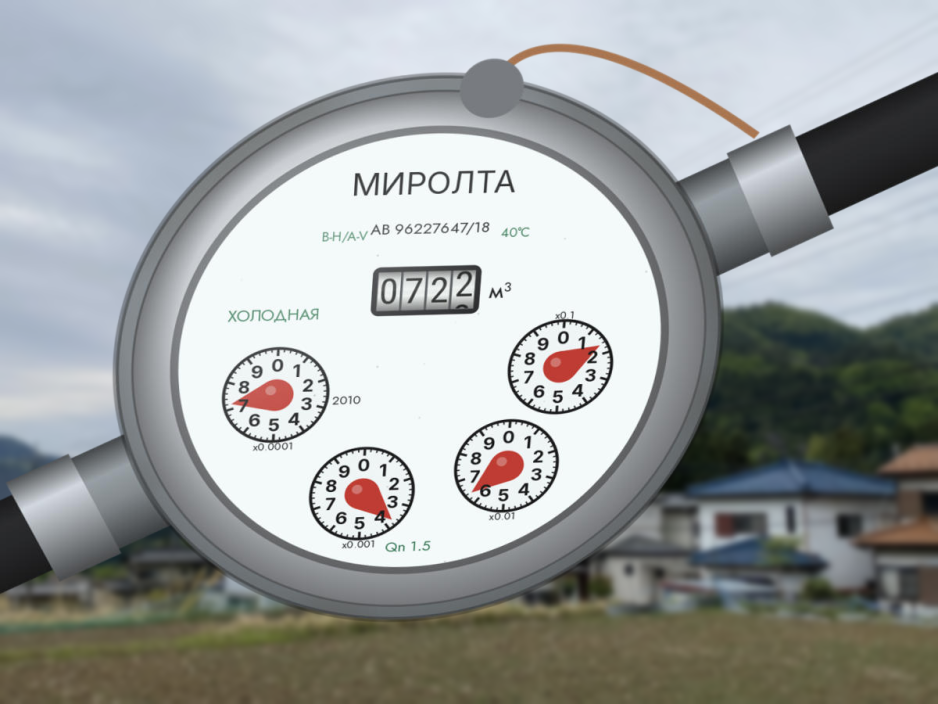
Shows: 722.1637 m³
